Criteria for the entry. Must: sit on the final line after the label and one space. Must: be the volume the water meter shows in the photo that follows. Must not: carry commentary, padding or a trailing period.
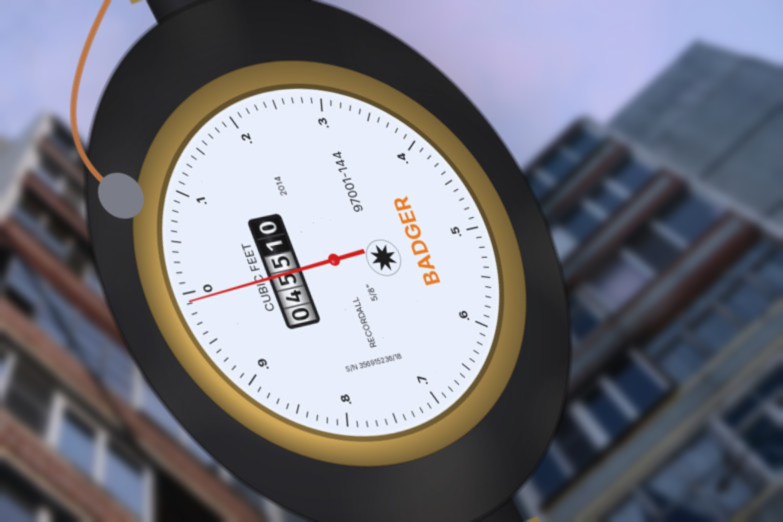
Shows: 45509.99 ft³
